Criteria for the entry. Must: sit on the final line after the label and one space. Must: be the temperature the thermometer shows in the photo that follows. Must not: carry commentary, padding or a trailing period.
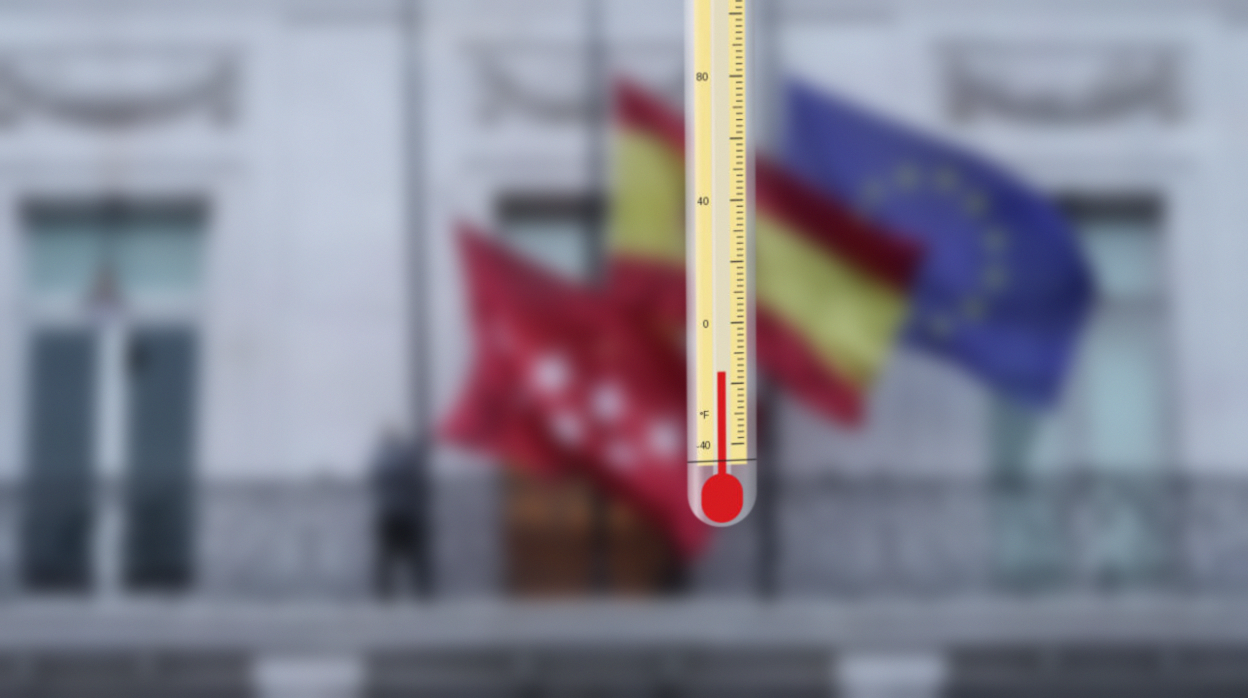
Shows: -16 °F
